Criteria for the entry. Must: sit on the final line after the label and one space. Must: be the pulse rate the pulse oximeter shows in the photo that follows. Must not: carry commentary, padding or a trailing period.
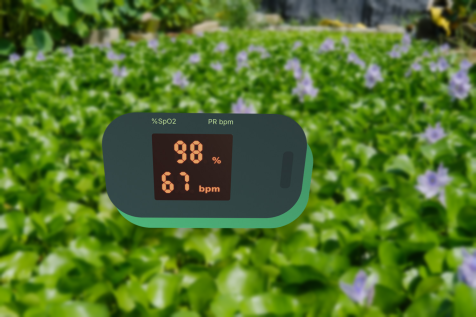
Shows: 67 bpm
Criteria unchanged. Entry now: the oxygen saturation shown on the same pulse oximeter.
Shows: 98 %
